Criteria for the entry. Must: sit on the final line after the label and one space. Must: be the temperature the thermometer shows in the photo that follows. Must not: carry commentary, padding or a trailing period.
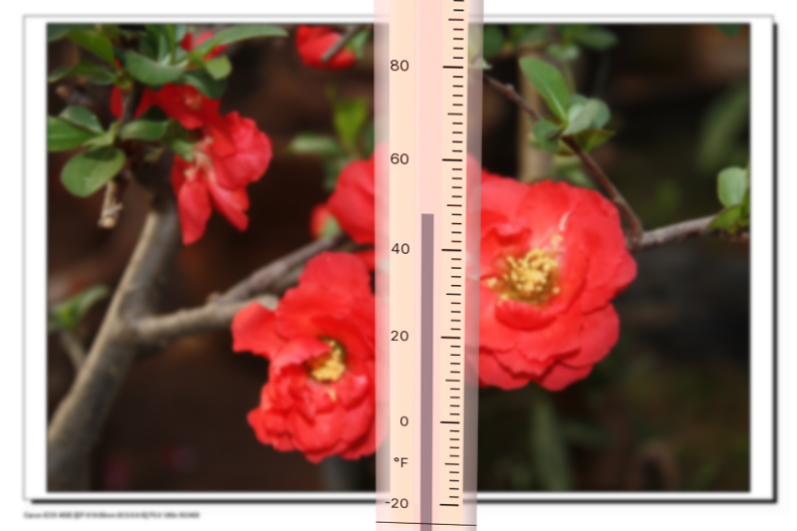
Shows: 48 °F
